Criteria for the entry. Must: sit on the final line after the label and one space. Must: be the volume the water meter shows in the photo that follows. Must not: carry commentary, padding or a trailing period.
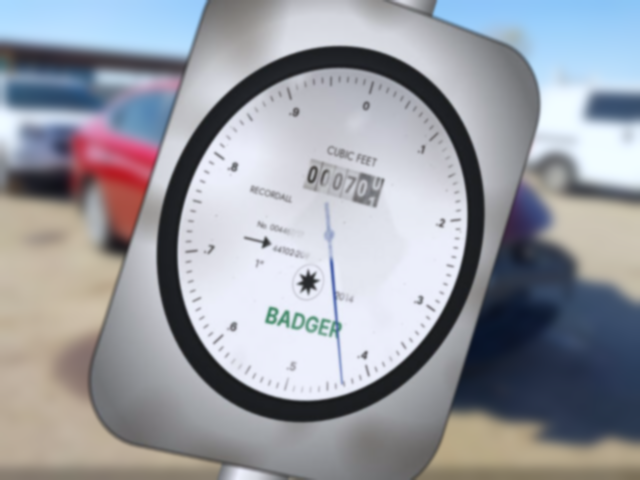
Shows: 700.43 ft³
